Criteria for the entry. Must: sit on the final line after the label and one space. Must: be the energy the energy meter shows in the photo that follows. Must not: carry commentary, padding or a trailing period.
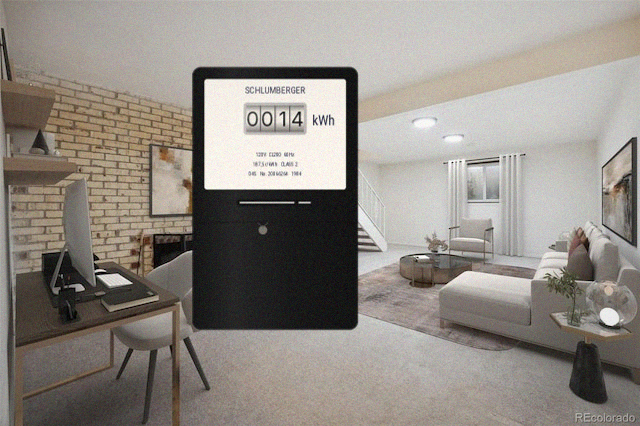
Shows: 14 kWh
